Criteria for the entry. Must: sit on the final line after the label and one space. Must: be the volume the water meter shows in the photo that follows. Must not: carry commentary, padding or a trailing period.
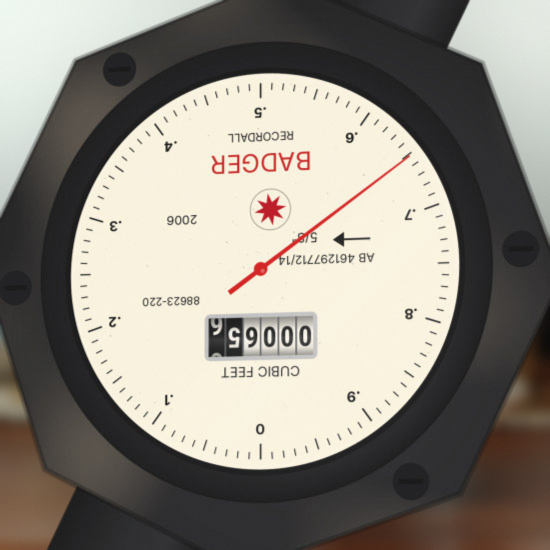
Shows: 655.65 ft³
